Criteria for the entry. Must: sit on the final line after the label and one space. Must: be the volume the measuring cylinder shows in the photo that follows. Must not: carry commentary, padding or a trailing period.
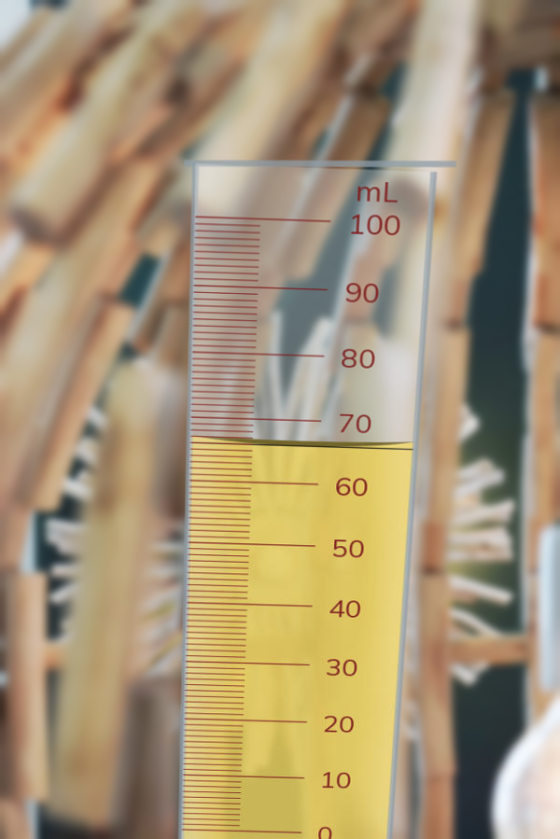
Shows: 66 mL
